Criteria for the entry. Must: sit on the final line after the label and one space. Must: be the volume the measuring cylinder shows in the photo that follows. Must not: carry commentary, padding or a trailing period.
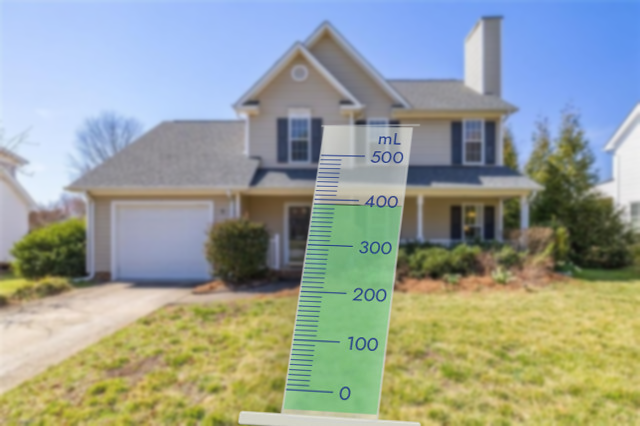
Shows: 390 mL
